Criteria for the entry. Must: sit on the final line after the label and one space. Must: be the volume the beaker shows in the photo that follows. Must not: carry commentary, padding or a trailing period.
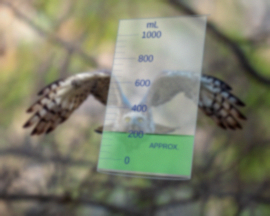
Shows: 200 mL
